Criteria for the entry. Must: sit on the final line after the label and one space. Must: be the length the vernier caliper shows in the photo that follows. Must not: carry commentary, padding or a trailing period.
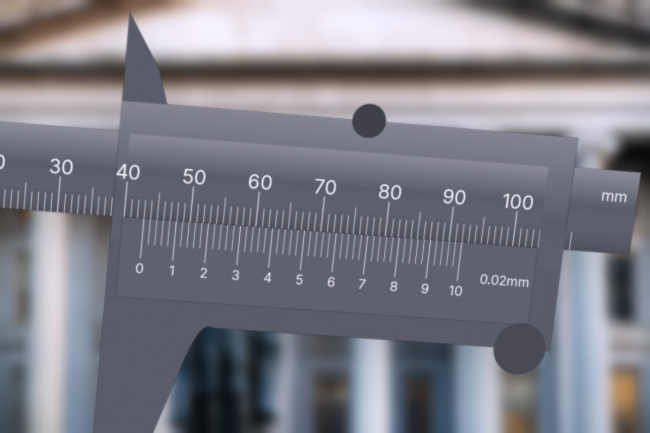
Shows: 43.0 mm
